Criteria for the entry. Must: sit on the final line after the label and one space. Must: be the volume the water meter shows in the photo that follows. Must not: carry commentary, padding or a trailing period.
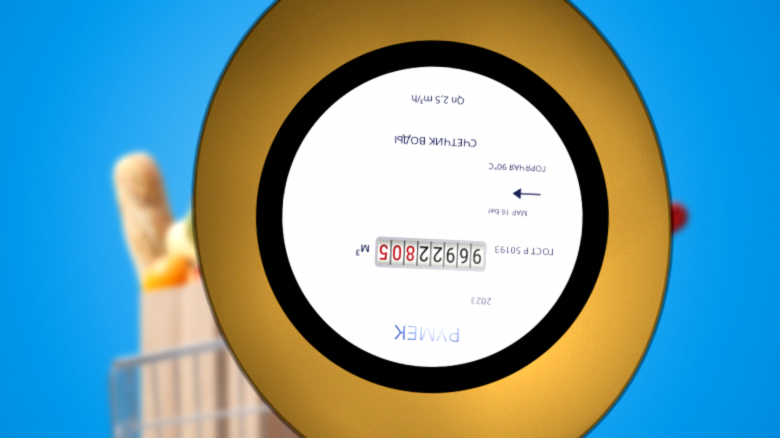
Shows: 96922.805 m³
